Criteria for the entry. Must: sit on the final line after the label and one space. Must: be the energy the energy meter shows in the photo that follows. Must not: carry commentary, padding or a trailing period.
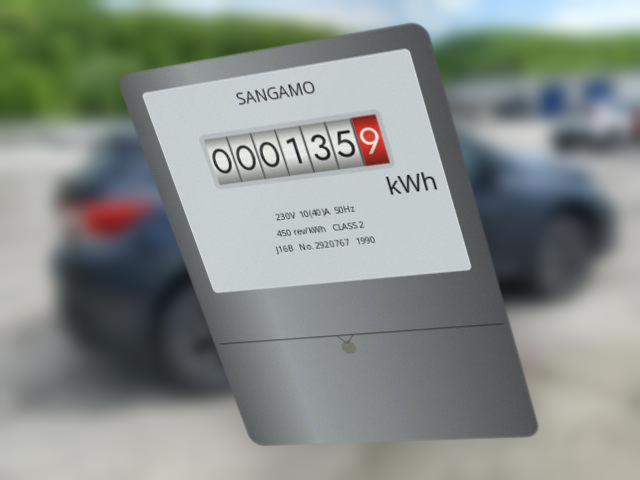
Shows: 135.9 kWh
